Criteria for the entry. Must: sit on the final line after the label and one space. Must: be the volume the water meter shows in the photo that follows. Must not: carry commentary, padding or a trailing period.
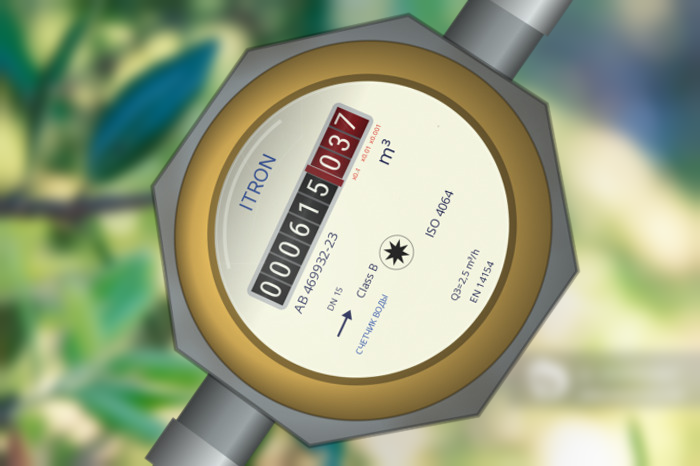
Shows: 615.037 m³
